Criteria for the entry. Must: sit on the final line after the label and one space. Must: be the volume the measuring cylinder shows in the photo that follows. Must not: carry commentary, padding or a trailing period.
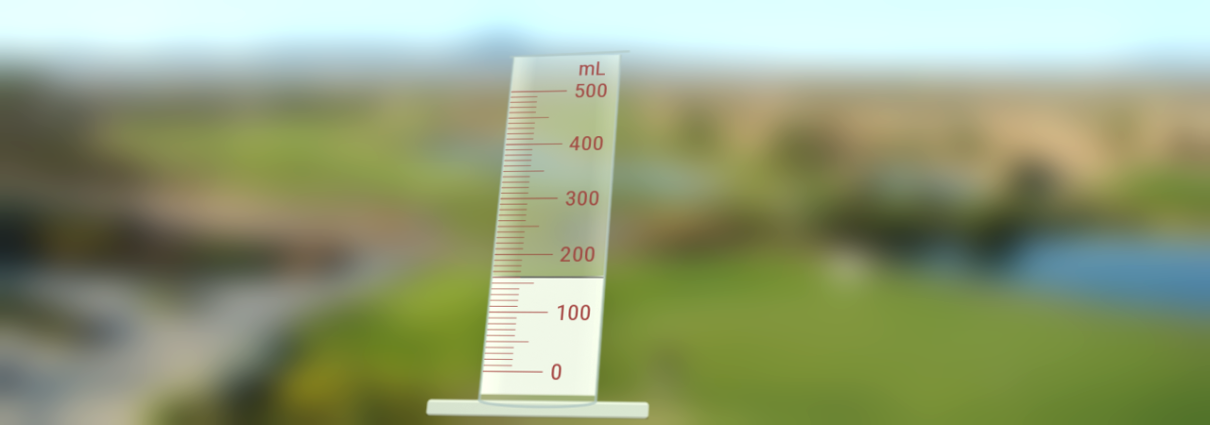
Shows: 160 mL
